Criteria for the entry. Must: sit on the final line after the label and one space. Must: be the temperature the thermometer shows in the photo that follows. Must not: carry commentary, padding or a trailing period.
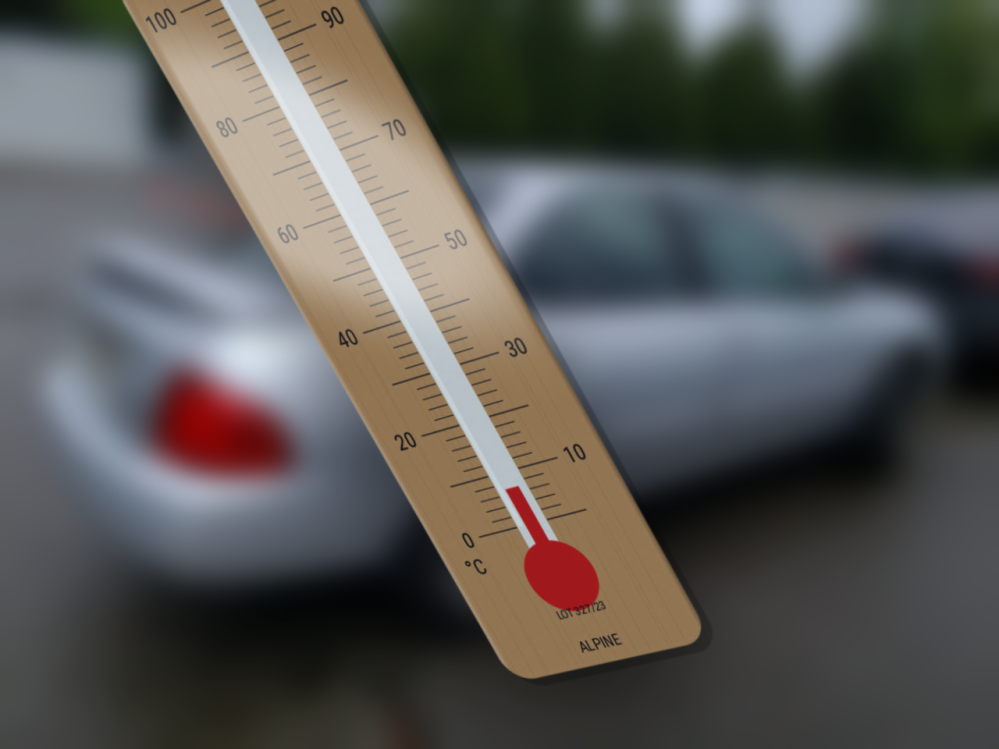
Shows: 7 °C
